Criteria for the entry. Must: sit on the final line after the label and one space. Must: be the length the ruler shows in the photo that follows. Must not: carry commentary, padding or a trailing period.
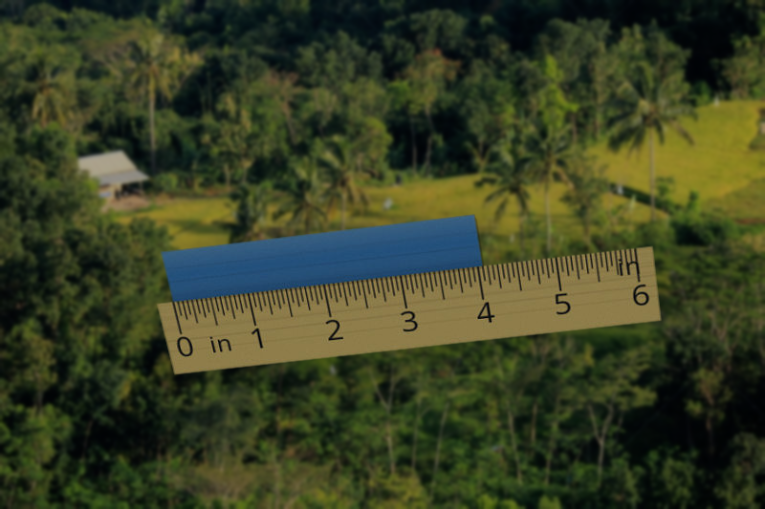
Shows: 4.0625 in
